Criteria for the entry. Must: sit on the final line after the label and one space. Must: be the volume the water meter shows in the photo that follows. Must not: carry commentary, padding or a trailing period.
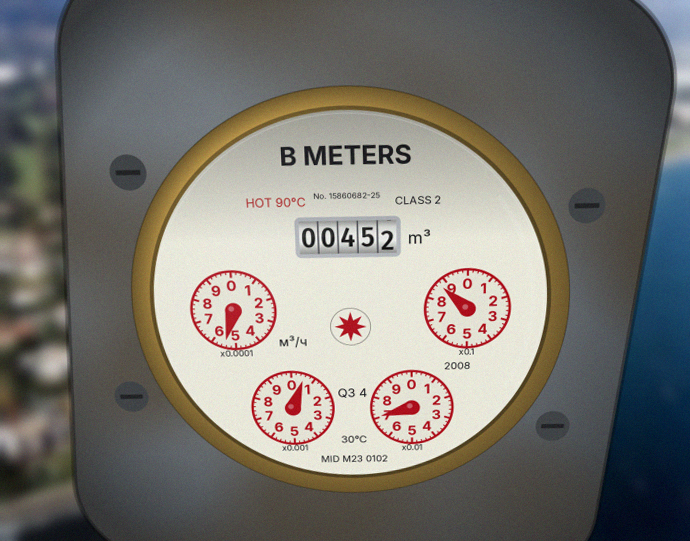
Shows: 451.8705 m³
